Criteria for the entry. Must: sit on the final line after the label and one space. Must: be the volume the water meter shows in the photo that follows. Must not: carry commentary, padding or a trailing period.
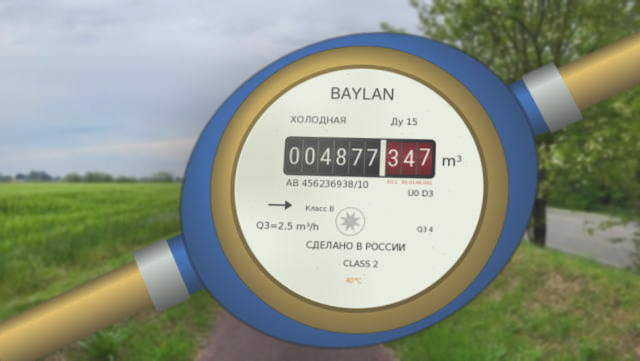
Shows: 4877.347 m³
